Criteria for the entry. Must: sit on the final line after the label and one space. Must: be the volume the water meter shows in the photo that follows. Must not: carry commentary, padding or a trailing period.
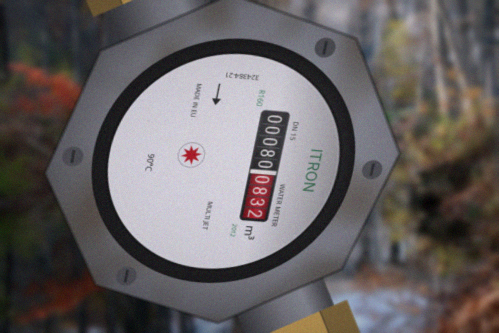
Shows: 80.0832 m³
